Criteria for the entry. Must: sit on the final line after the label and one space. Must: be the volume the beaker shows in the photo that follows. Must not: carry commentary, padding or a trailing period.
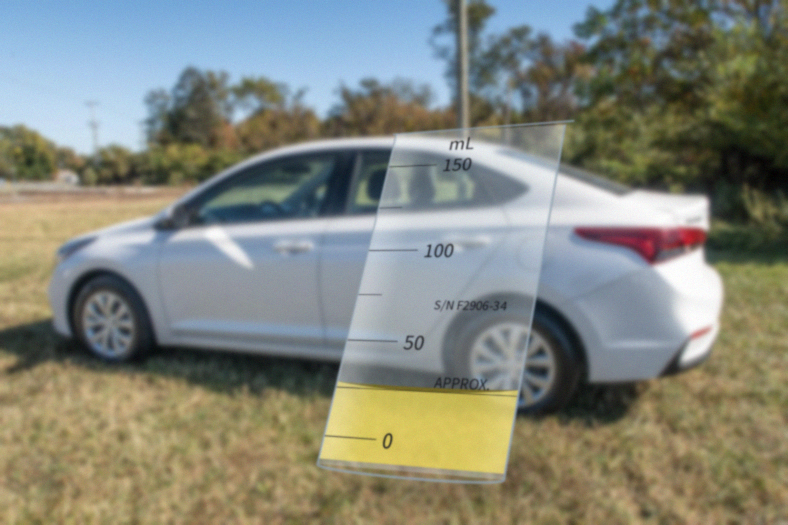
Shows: 25 mL
